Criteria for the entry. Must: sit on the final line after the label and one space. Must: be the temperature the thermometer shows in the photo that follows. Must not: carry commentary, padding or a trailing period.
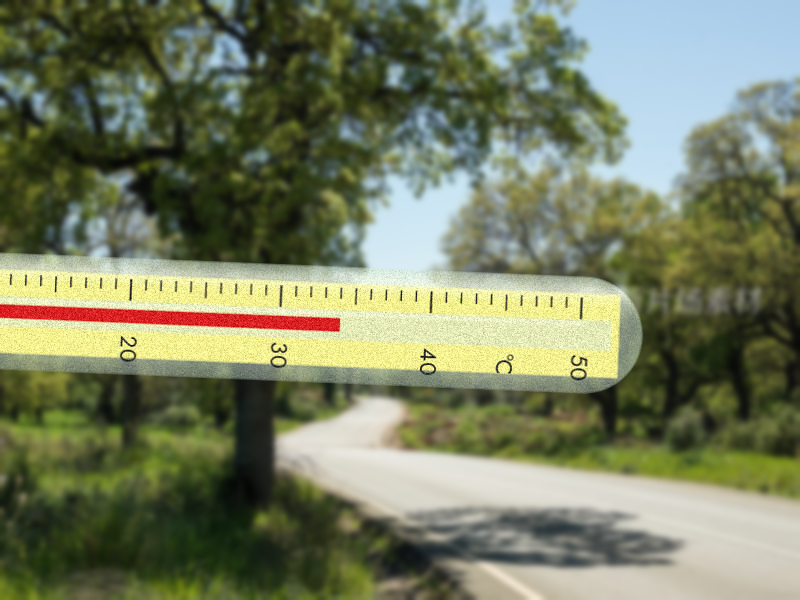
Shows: 34 °C
